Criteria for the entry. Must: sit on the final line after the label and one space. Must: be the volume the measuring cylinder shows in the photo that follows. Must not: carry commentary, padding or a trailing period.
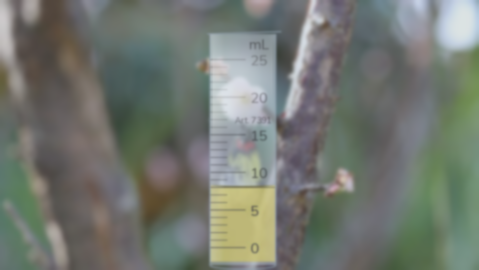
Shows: 8 mL
